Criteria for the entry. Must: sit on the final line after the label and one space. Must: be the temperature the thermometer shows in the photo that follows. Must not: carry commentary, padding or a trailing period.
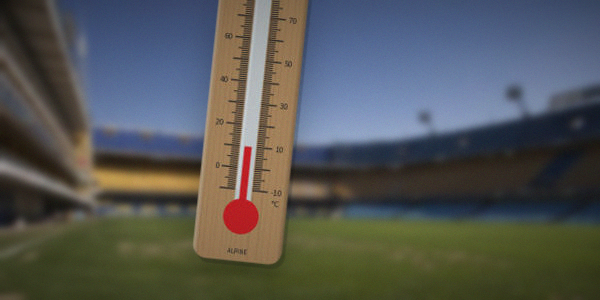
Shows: 10 °C
